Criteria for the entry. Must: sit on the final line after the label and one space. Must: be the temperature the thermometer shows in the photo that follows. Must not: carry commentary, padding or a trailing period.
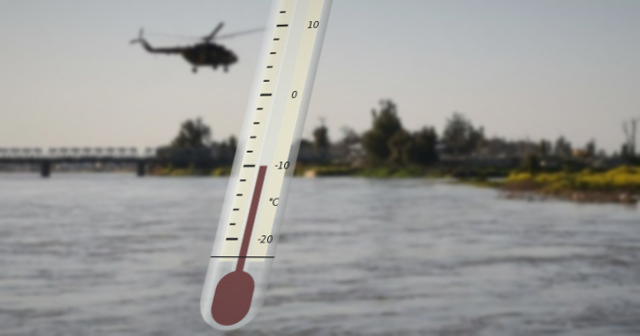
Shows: -10 °C
